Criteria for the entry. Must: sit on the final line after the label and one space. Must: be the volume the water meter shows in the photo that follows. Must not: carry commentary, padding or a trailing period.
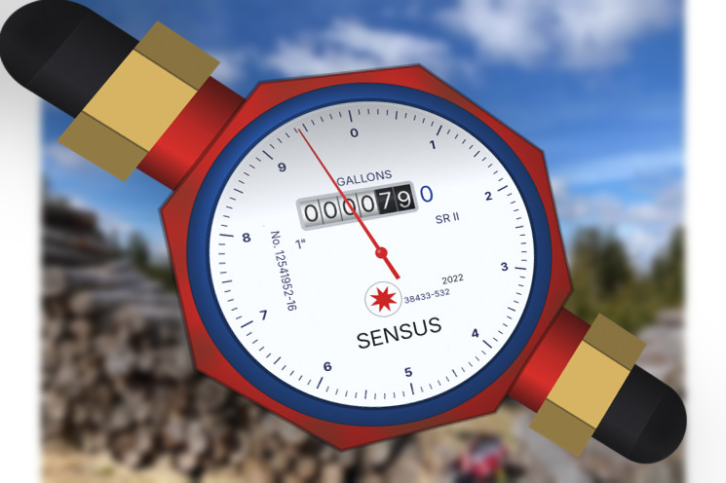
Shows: 789.4 gal
